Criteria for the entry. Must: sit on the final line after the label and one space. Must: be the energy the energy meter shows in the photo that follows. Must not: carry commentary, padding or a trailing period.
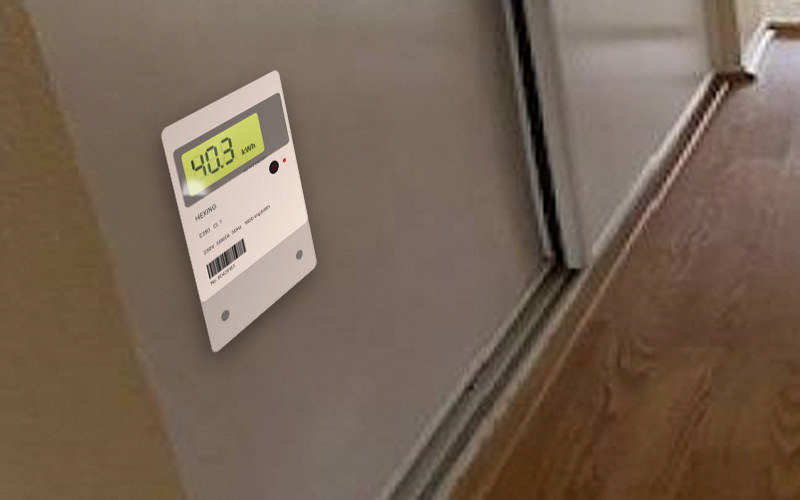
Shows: 40.3 kWh
